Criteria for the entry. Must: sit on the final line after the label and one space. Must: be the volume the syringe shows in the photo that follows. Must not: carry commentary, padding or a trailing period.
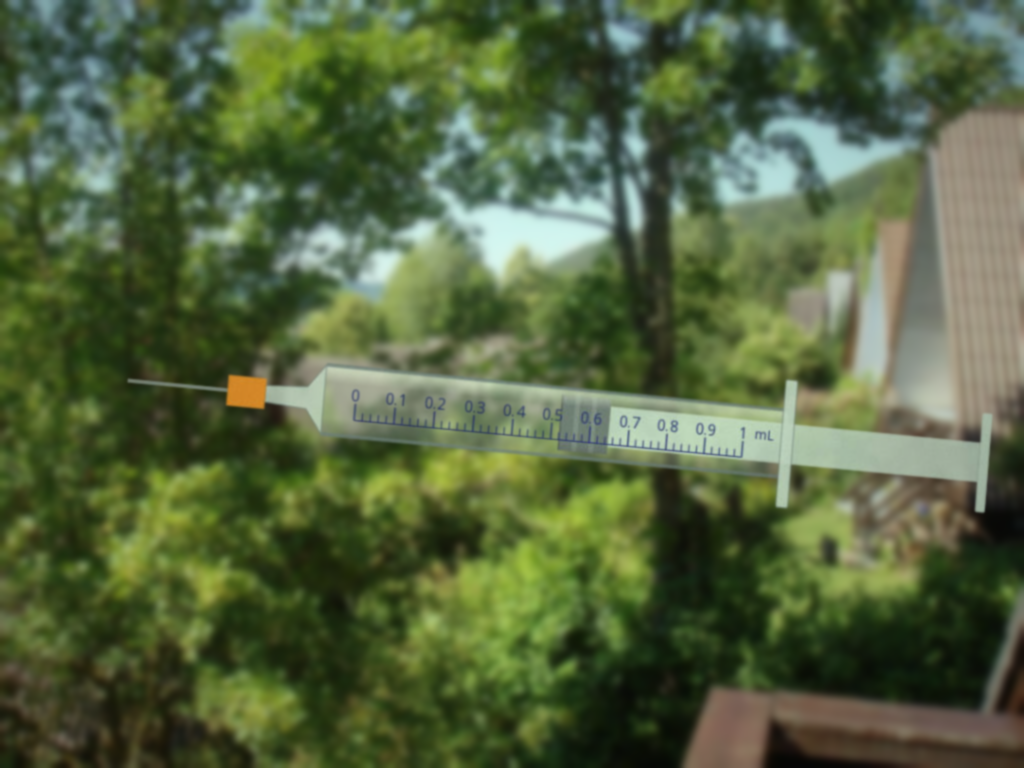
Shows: 0.52 mL
